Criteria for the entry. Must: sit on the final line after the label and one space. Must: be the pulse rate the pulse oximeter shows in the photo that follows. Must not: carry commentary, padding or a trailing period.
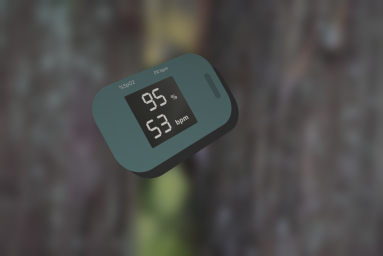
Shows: 53 bpm
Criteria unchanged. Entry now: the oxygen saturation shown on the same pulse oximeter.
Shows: 95 %
